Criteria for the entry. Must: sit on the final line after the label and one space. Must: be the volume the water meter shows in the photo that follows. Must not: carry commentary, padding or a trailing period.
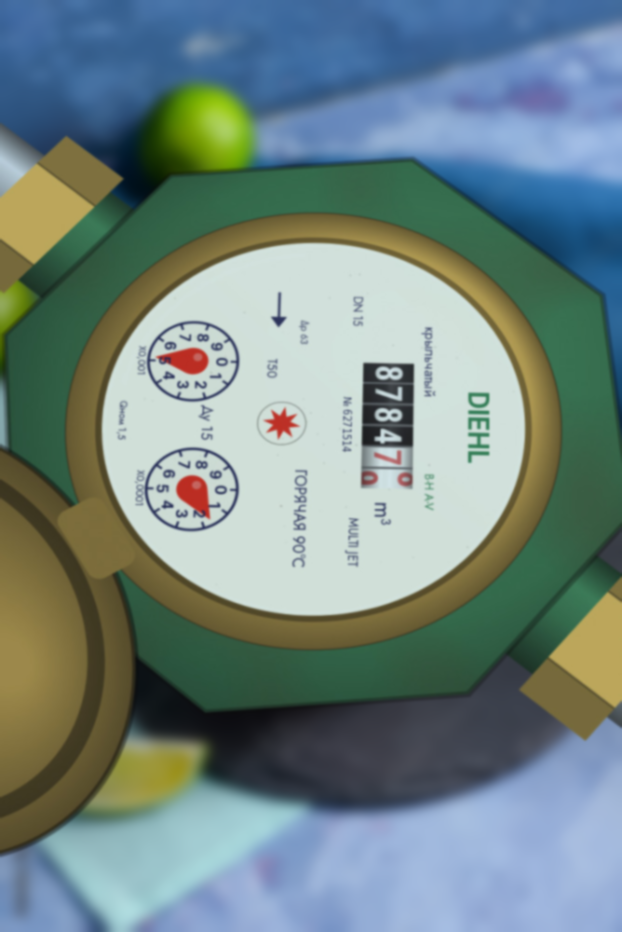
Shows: 8784.7851 m³
